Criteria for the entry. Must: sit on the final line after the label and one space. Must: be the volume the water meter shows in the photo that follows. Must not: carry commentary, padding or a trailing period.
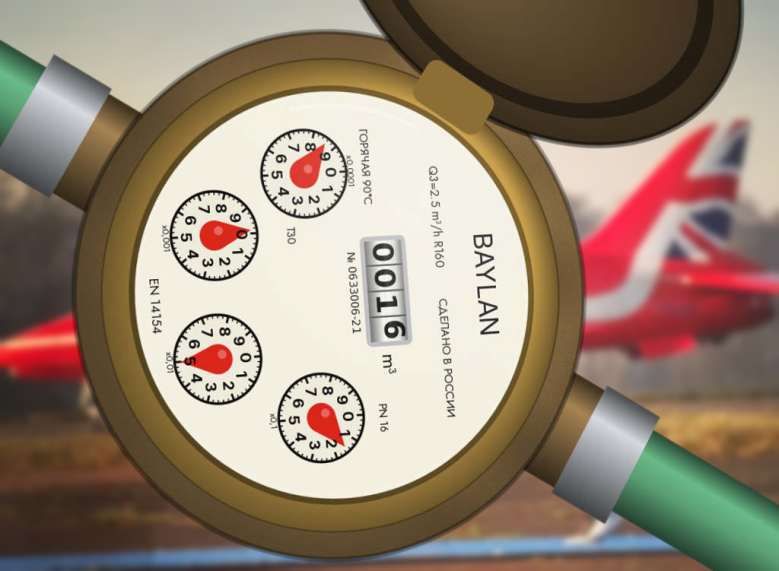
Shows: 16.1498 m³
